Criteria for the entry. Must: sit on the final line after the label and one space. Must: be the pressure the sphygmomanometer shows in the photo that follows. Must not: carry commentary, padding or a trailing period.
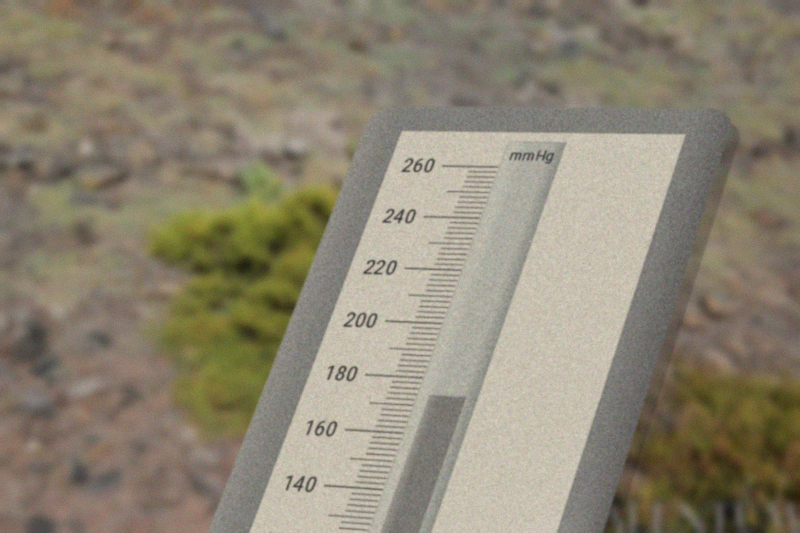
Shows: 174 mmHg
